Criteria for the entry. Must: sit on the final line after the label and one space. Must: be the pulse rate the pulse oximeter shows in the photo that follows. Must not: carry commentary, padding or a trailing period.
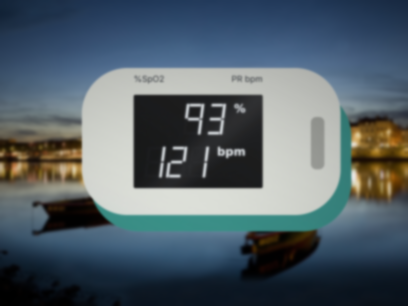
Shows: 121 bpm
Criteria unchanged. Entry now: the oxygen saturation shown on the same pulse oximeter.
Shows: 93 %
